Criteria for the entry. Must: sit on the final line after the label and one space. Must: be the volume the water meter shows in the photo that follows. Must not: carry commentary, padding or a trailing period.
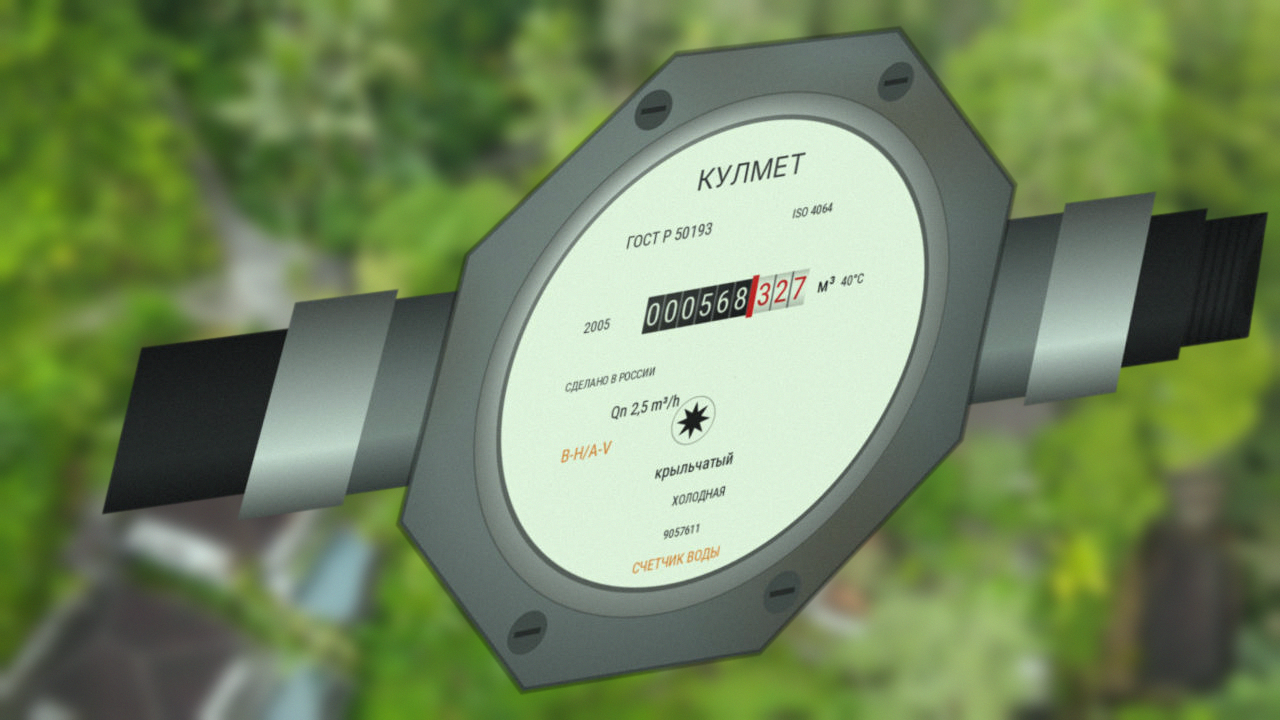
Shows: 568.327 m³
